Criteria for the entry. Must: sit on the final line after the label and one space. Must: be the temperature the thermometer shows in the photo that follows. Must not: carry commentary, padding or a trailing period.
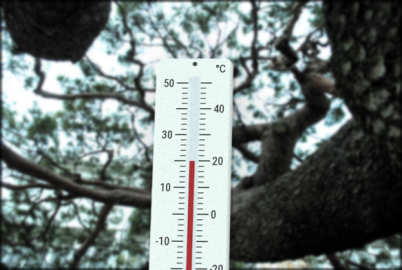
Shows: 20 °C
